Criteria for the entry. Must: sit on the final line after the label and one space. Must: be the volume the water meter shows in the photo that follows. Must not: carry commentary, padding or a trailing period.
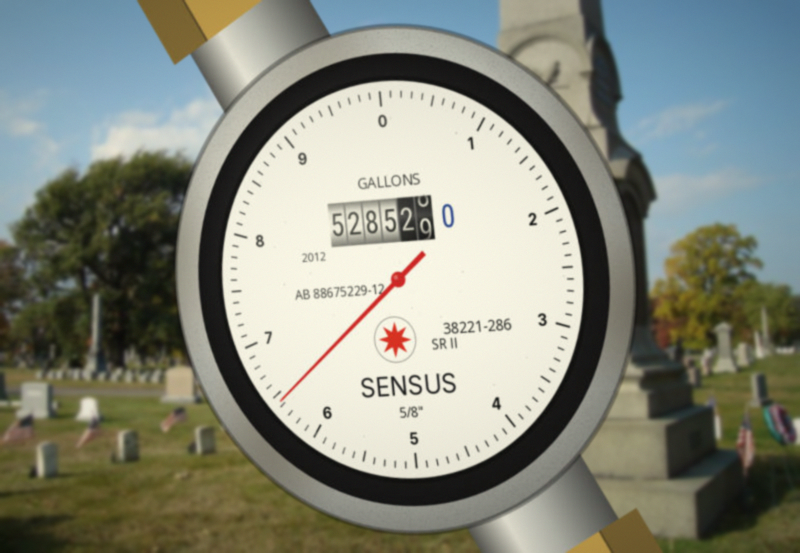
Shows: 5285286.4 gal
